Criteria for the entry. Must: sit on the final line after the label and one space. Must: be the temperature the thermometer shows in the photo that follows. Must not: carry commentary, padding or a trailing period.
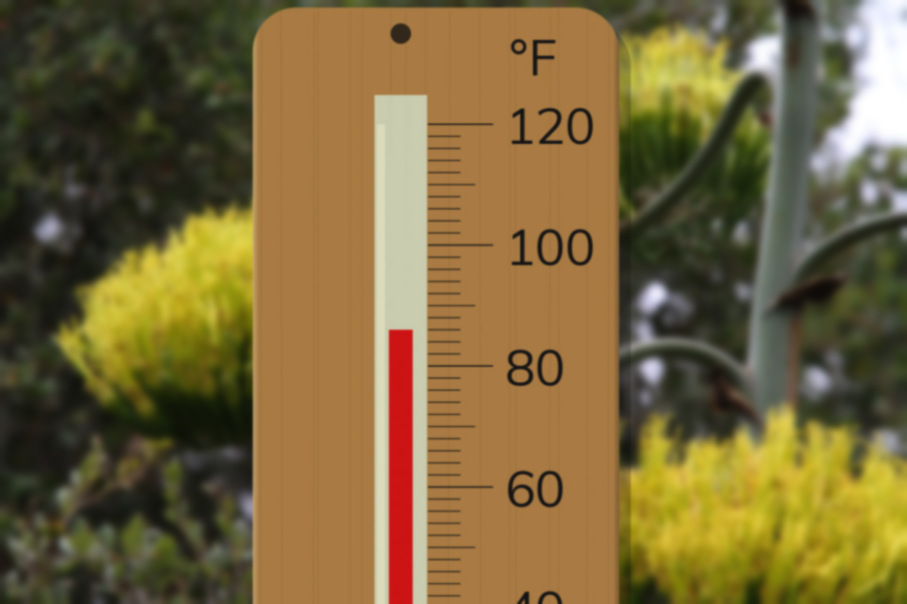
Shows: 86 °F
